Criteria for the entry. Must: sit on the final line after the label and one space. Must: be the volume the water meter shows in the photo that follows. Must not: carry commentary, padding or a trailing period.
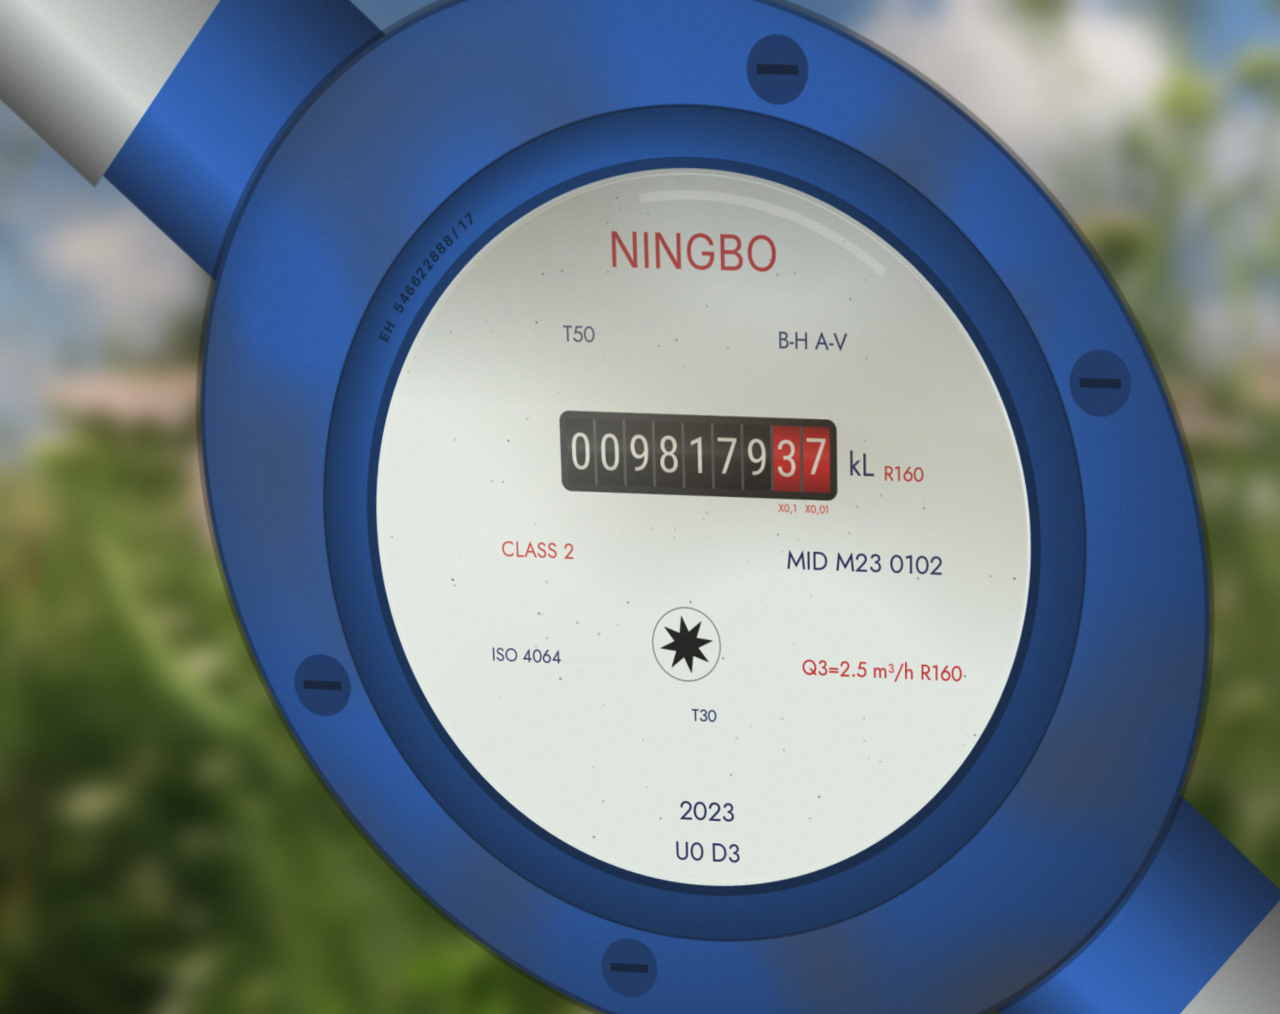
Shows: 98179.37 kL
